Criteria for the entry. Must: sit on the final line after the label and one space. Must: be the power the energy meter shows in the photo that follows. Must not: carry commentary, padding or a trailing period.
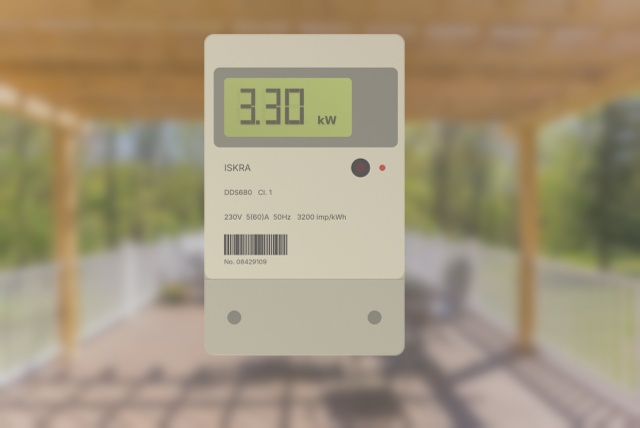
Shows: 3.30 kW
